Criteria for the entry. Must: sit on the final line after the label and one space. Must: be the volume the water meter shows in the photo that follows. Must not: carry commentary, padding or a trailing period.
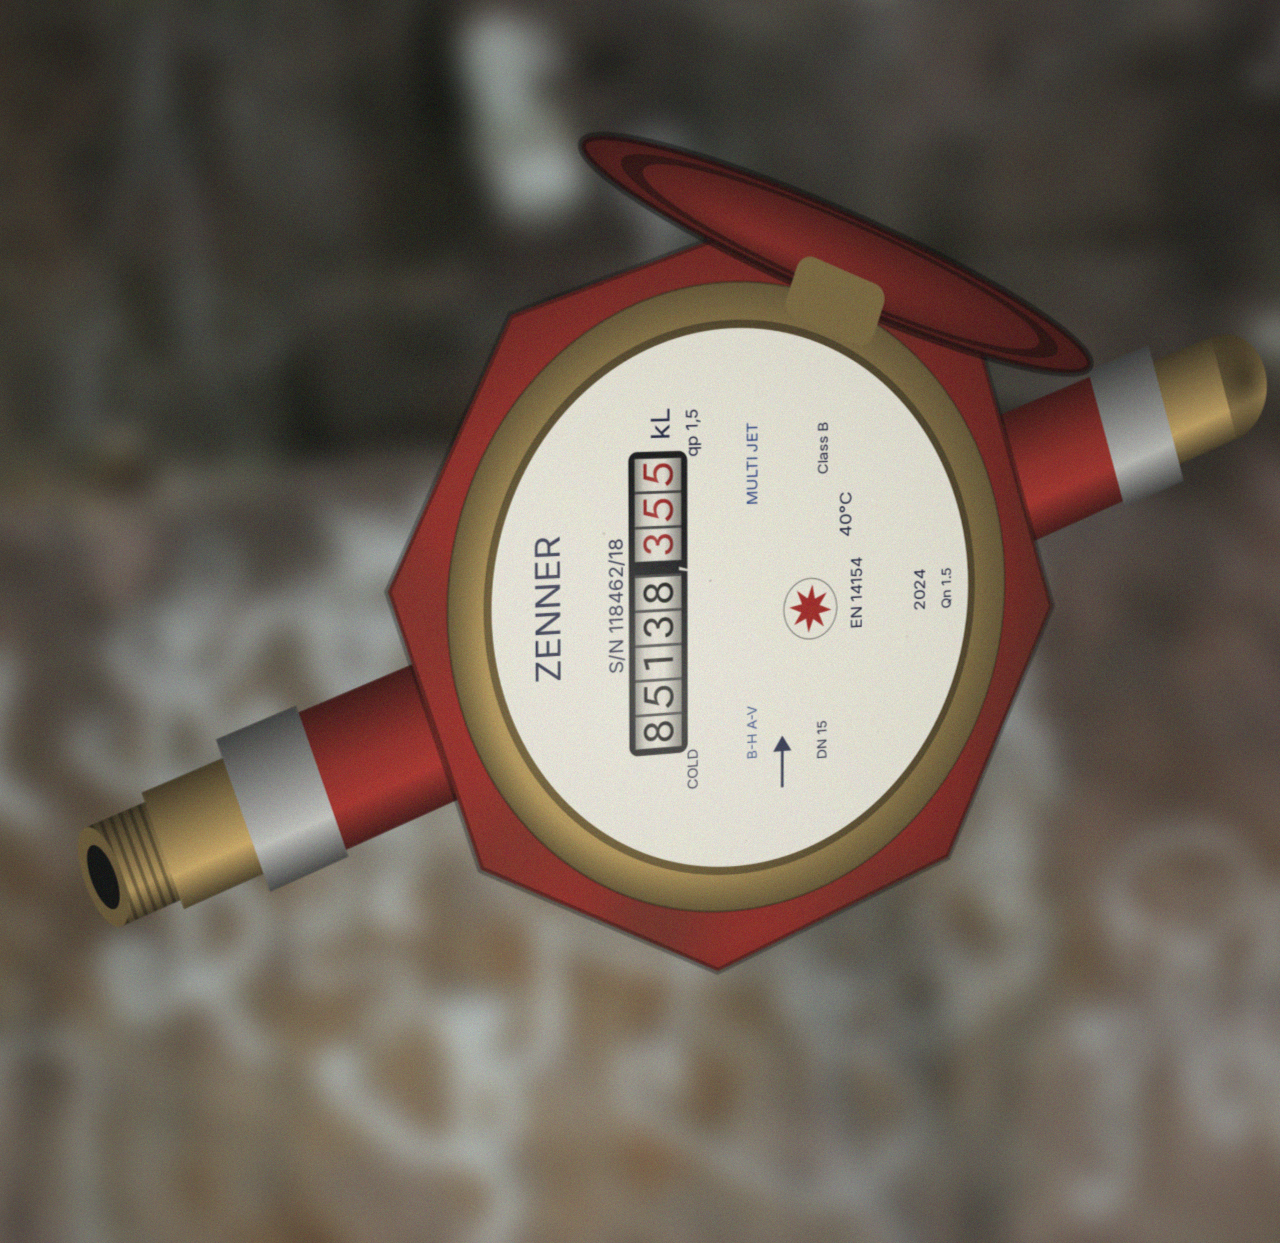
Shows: 85138.355 kL
